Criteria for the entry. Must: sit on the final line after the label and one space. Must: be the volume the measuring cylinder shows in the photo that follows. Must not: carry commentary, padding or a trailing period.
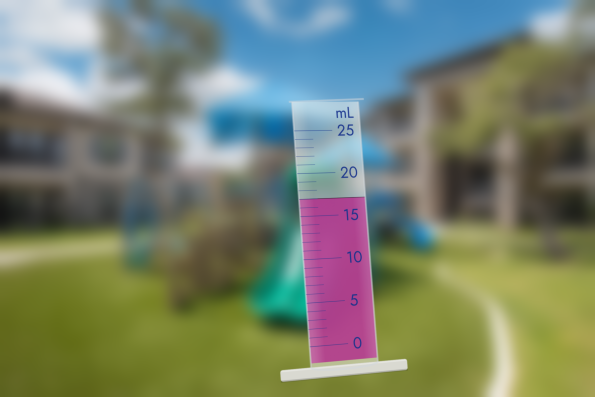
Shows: 17 mL
